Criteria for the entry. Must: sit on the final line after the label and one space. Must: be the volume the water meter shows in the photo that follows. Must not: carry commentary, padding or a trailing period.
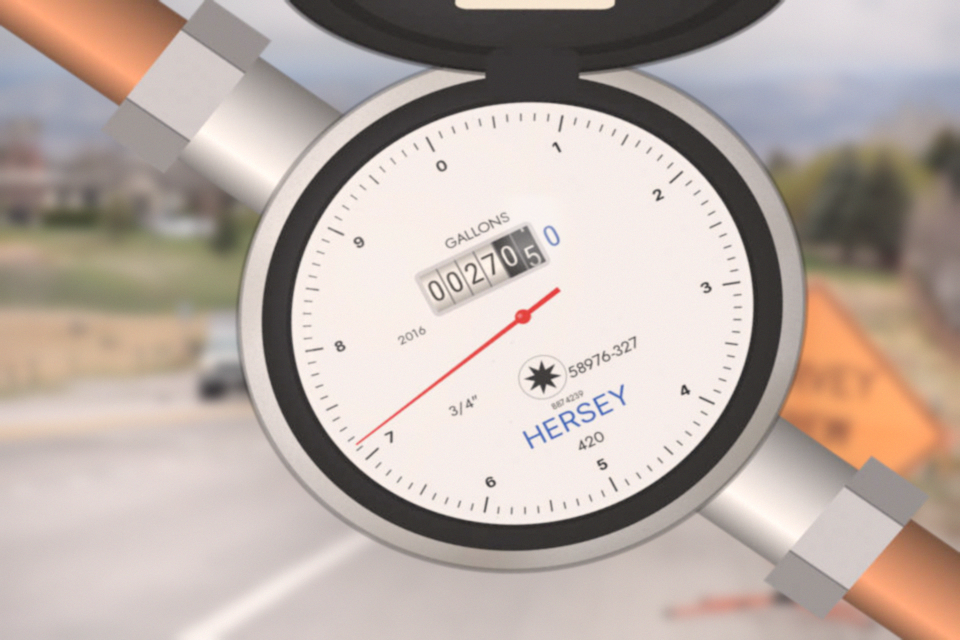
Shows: 27047.1 gal
